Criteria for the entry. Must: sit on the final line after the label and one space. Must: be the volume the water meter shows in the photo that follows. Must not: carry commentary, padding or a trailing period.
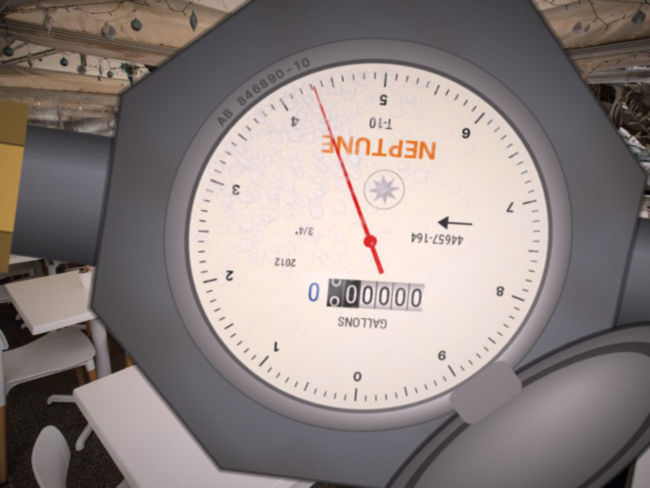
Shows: 84.3 gal
